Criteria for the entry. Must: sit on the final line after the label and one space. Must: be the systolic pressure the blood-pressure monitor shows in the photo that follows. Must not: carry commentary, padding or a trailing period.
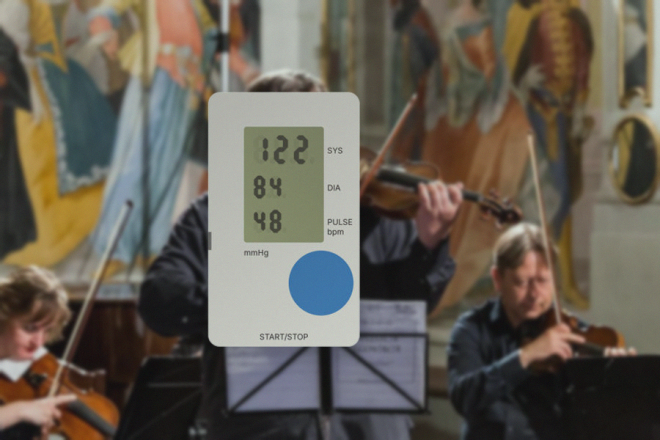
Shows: 122 mmHg
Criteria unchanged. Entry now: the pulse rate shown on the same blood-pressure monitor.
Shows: 48 bpm
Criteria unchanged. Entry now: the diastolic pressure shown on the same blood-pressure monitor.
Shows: 84 mmHg
